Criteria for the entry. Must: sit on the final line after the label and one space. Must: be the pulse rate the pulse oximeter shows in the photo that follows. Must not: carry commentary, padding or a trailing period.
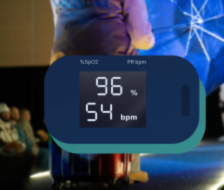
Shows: 54 bpm
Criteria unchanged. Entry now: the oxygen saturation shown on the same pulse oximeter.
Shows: 96 %
